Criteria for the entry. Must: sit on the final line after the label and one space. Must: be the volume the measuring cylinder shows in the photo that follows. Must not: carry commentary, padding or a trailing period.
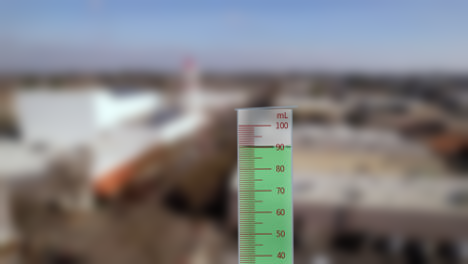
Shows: 90 mL
